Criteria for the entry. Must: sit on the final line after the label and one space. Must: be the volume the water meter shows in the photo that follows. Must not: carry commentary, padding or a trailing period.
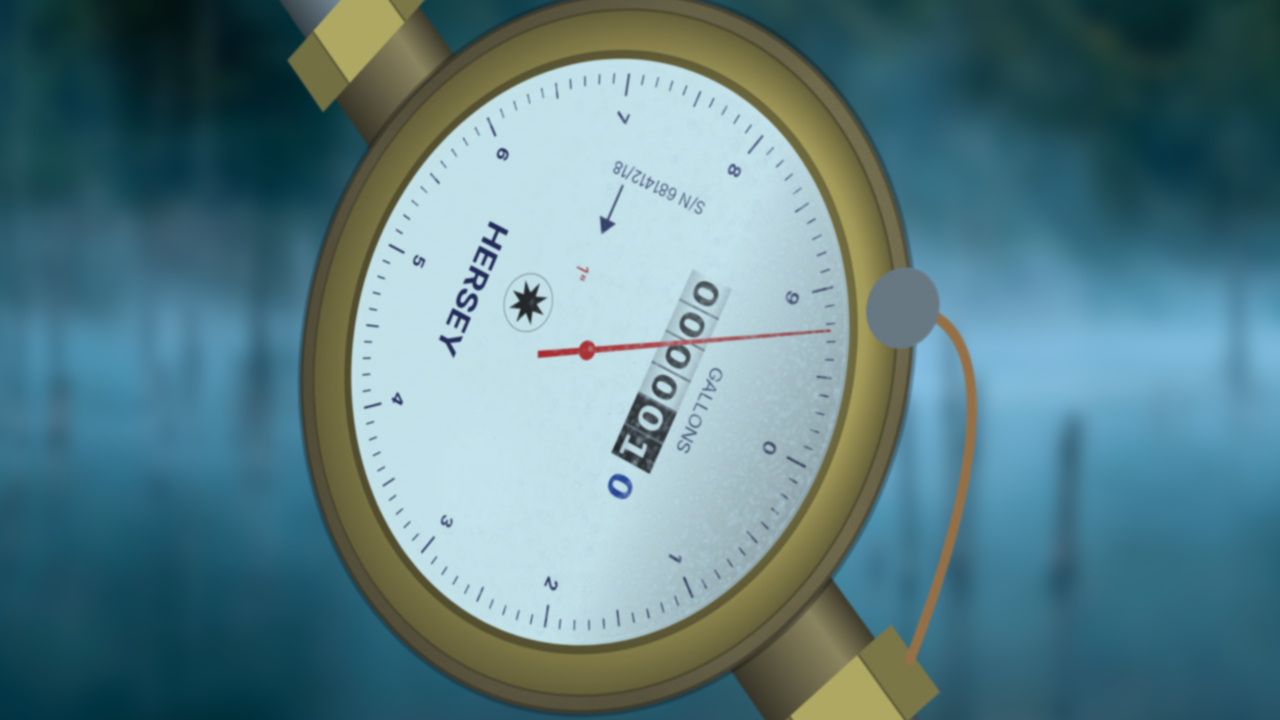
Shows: 9.2 gal
